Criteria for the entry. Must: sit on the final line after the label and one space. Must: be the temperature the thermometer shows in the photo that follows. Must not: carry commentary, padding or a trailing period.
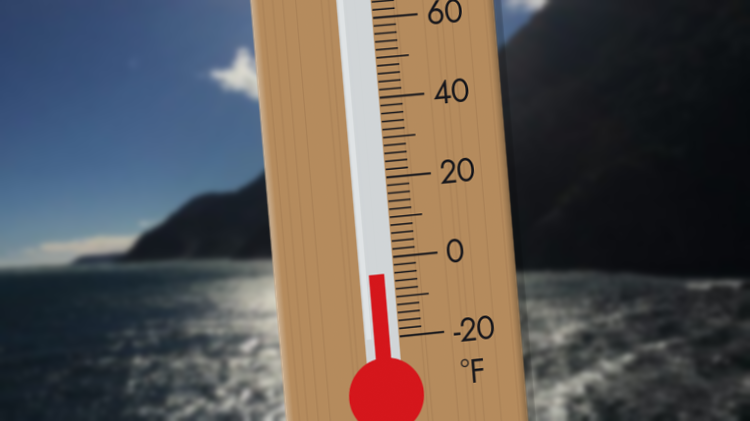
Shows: -4 °F
